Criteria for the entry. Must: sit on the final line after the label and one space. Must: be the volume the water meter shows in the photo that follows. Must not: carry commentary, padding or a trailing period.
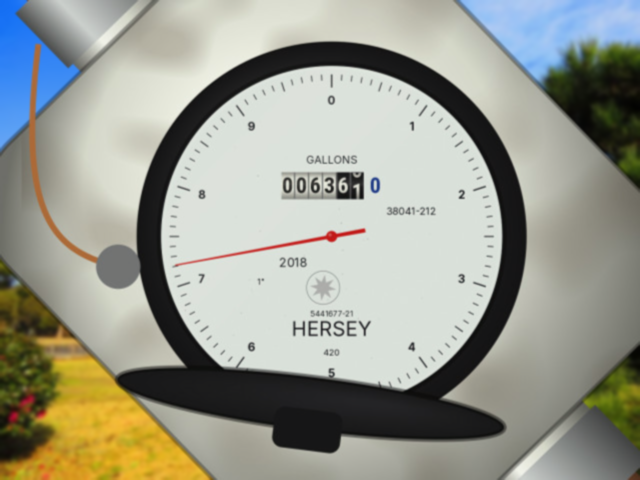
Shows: 63607.2 gal
